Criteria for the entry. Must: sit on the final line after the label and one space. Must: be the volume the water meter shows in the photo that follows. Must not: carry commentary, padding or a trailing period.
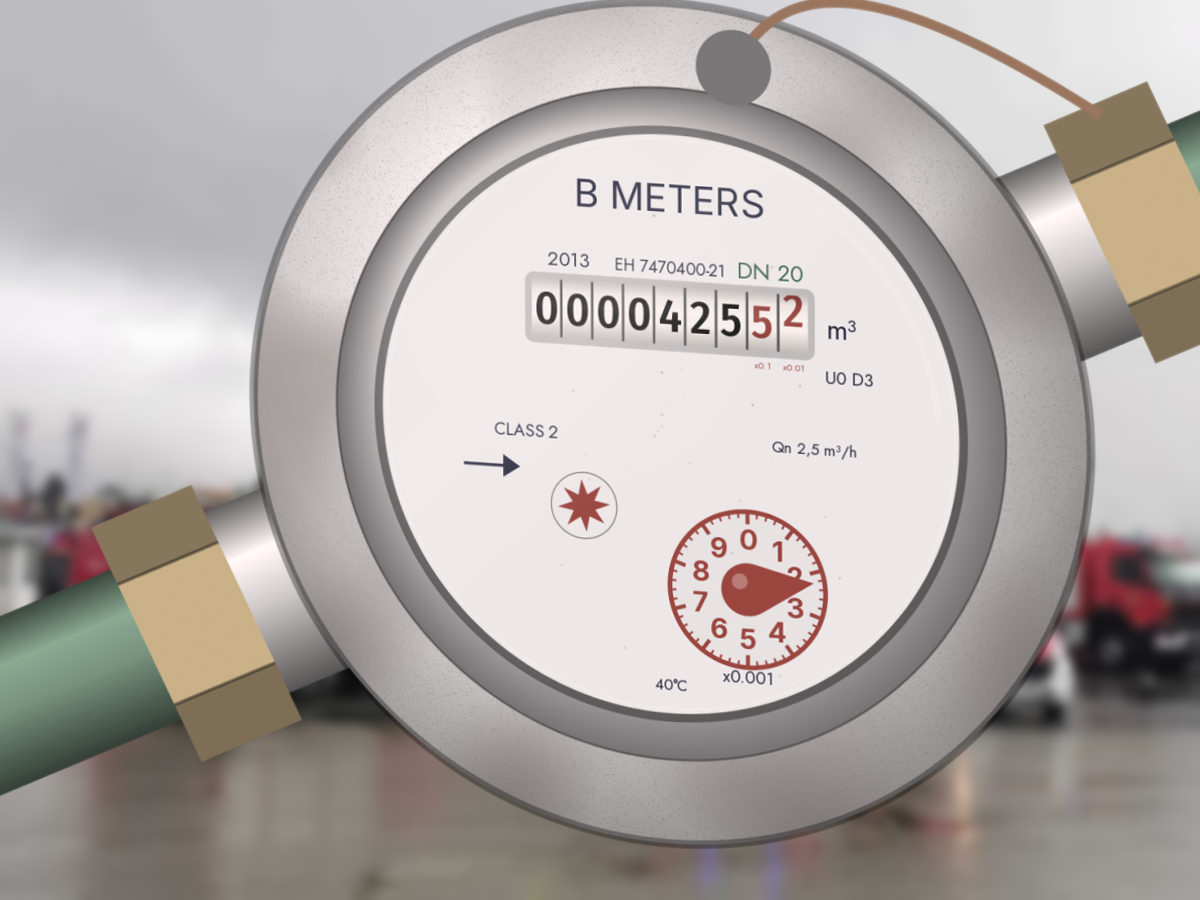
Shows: 425.522 m³
